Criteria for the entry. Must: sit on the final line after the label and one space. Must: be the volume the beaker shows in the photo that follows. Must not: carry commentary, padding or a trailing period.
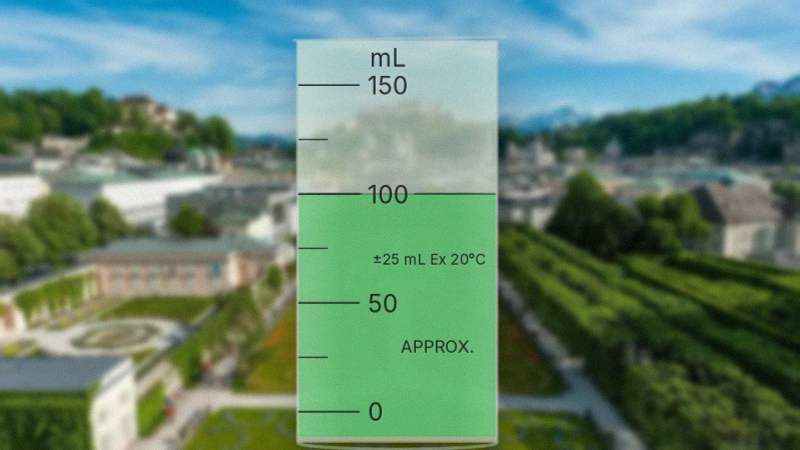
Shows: 100 mL
